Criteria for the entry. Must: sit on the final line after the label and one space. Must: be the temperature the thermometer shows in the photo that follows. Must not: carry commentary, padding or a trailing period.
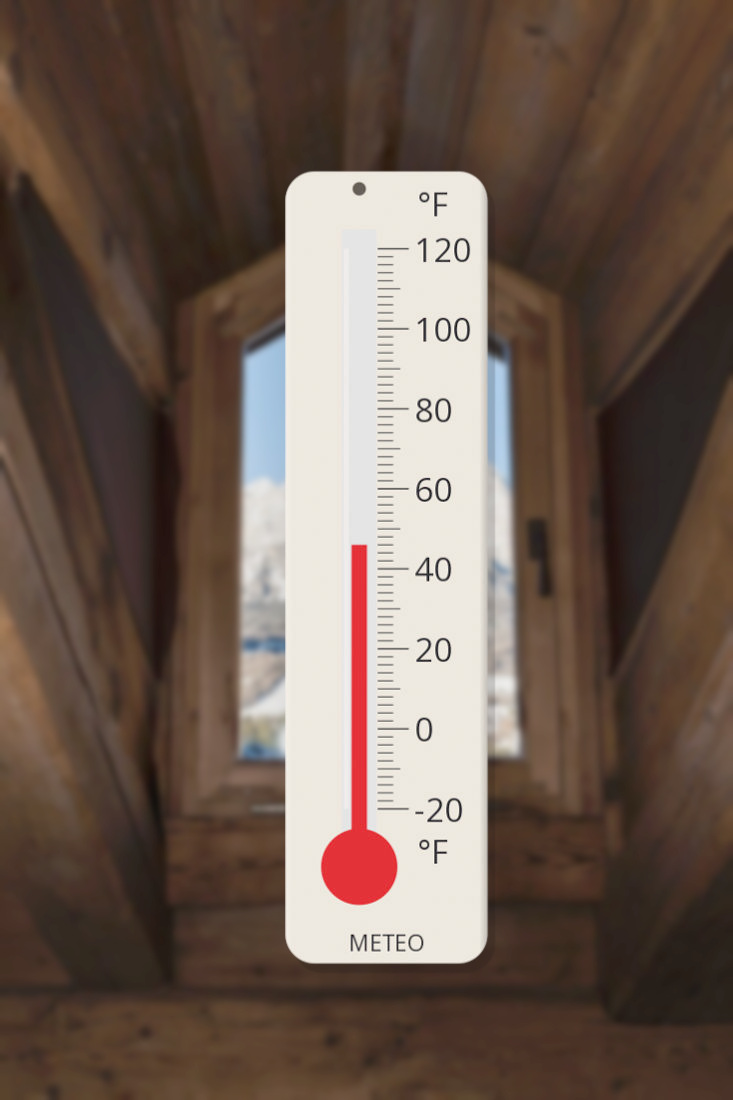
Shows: 46 °F
